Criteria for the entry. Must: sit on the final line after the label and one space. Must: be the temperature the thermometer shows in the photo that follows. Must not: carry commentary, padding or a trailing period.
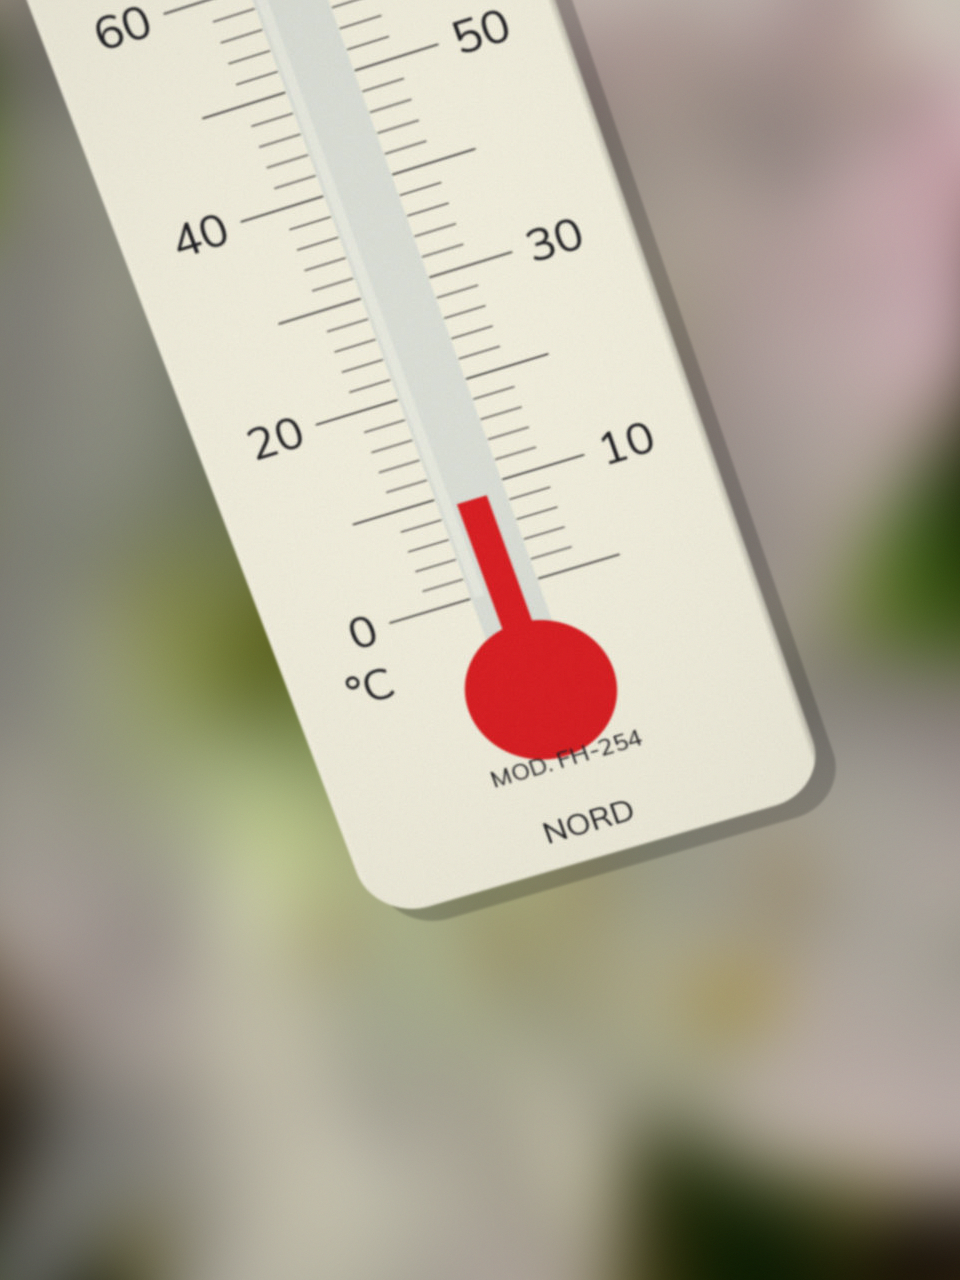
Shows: 9 °C
